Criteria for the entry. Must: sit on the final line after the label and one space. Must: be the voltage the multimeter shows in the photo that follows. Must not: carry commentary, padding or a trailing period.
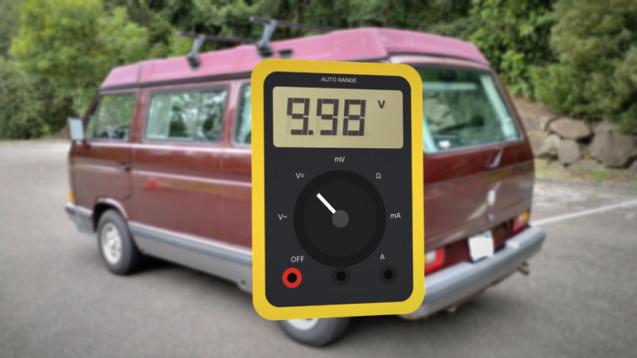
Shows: 9.98 V
